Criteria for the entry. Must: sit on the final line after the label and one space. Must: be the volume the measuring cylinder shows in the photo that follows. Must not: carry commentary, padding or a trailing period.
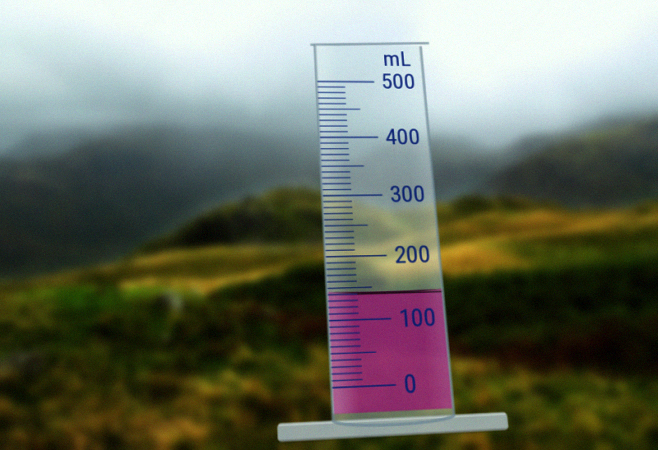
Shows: 140 mL
